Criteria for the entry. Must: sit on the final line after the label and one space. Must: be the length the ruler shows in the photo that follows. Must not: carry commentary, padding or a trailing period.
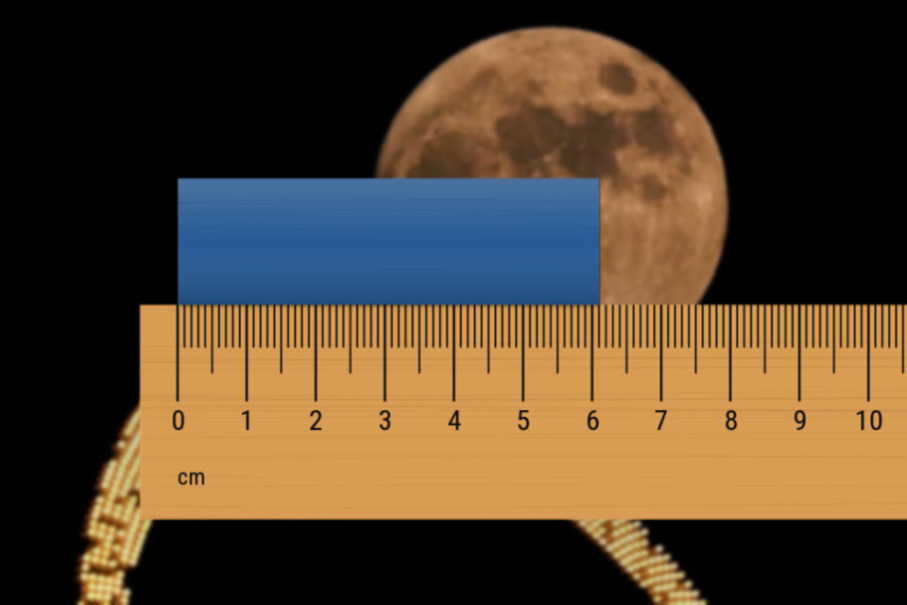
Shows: 6.1 cm
